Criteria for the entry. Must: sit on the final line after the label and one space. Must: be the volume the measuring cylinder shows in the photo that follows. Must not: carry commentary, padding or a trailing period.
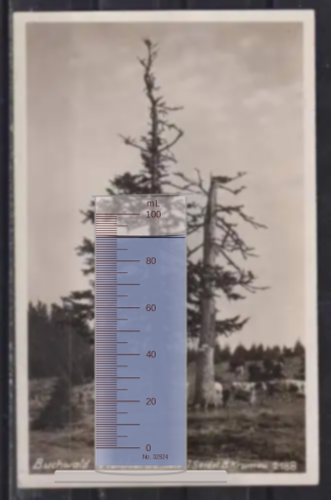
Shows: 90 mL
